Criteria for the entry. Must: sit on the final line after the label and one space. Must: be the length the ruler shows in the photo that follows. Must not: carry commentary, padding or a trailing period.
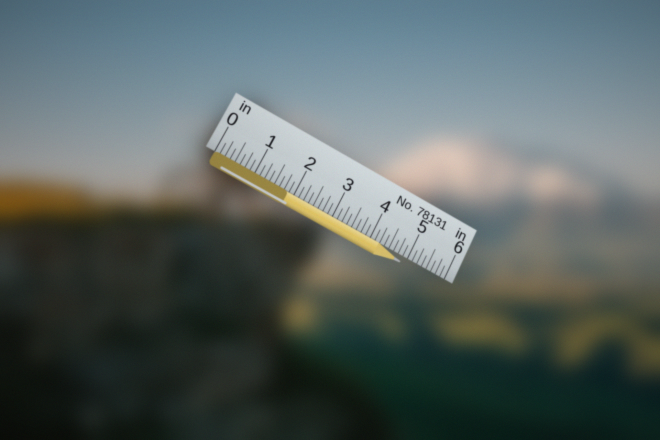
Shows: 4.875 in
